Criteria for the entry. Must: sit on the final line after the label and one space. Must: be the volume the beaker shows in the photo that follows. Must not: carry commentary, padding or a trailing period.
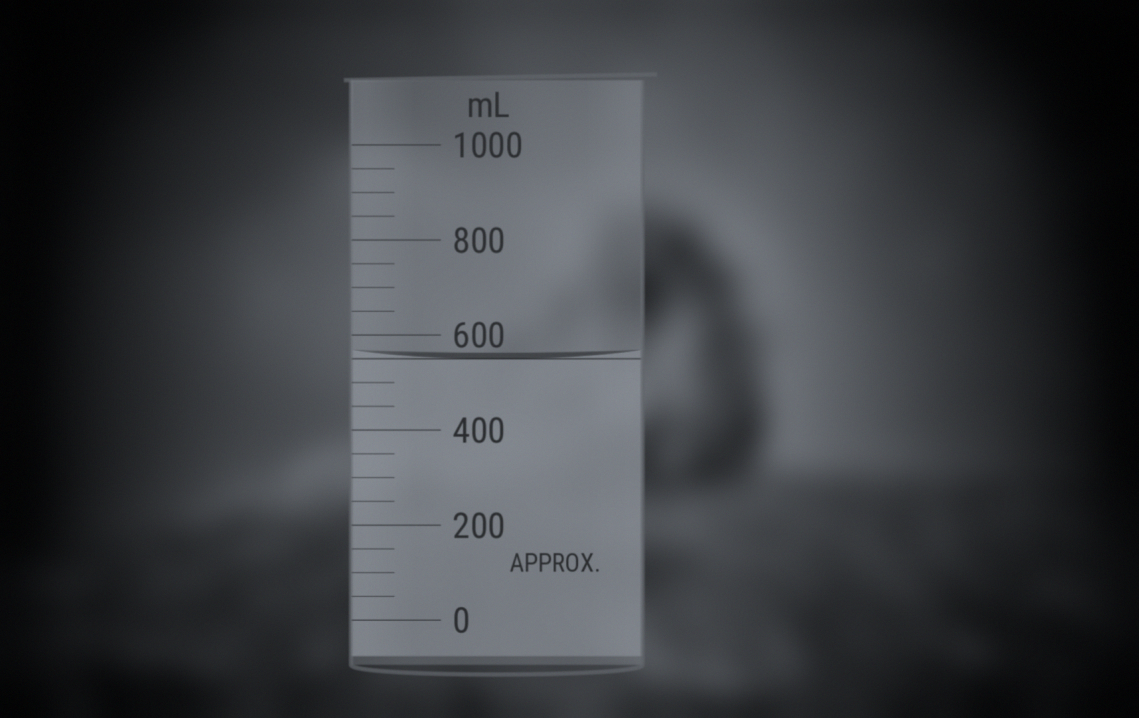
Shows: 550 mL
